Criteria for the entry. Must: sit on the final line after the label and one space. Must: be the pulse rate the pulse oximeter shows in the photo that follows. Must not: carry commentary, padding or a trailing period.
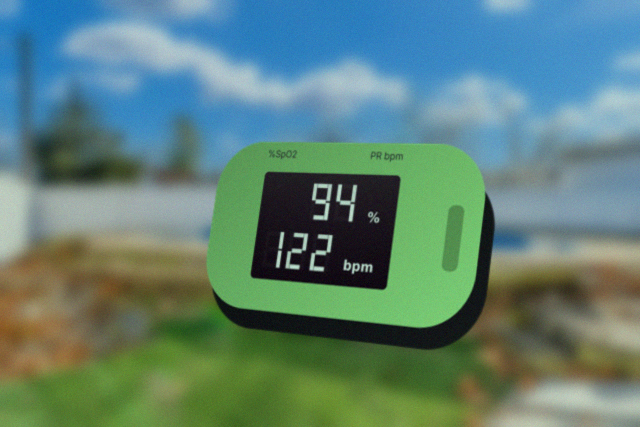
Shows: 122 bpm
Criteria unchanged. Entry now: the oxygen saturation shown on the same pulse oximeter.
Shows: 94 %
